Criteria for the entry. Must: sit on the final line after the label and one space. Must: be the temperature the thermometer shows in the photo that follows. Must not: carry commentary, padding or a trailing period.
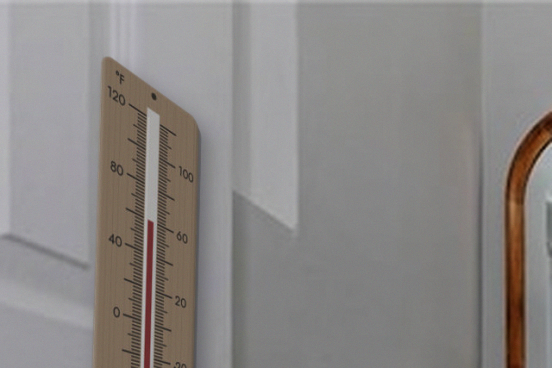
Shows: 60 °F
